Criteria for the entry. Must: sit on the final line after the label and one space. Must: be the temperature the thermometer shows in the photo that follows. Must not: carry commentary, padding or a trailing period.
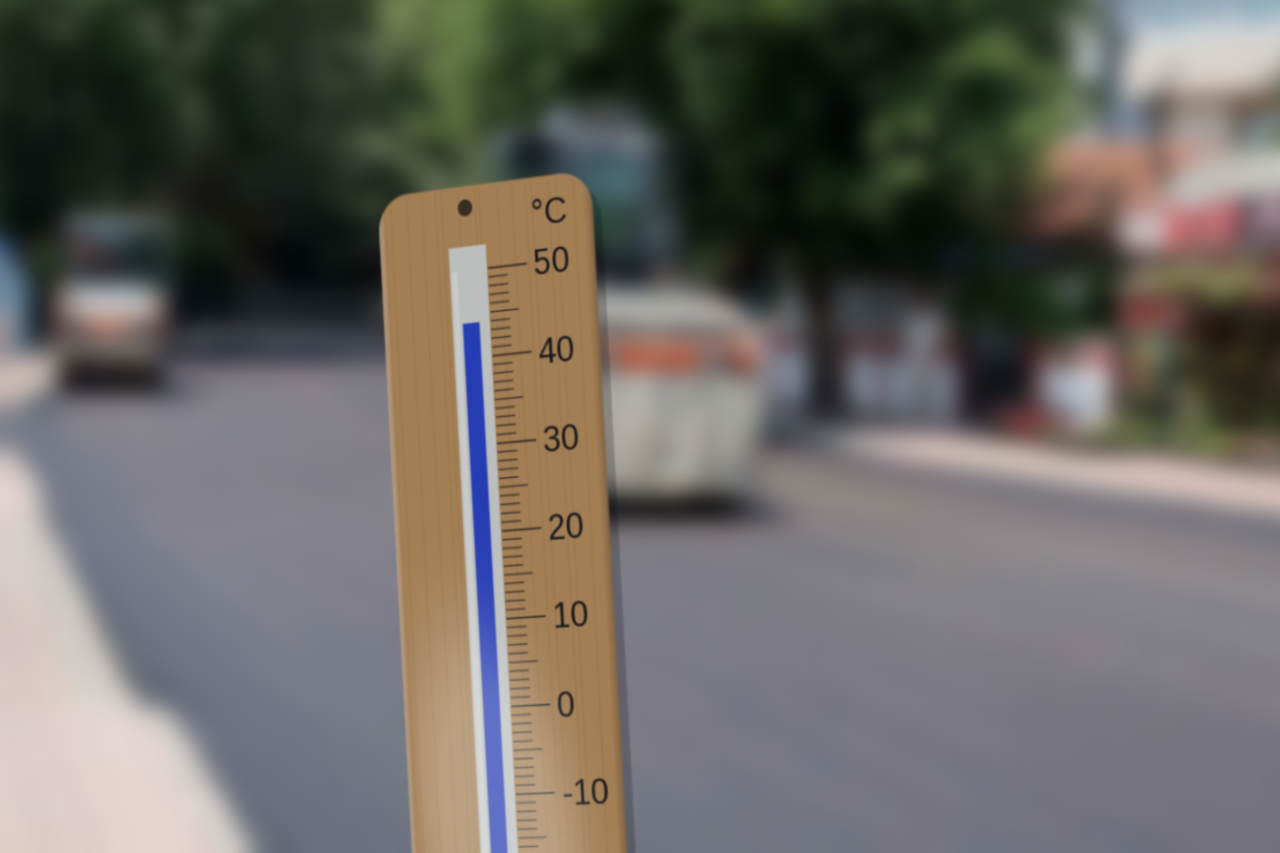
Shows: 44 °C
